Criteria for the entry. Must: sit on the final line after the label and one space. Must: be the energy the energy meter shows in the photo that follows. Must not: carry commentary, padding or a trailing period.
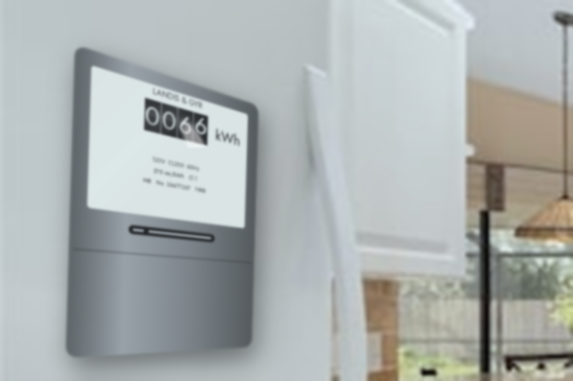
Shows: 66 kWh
